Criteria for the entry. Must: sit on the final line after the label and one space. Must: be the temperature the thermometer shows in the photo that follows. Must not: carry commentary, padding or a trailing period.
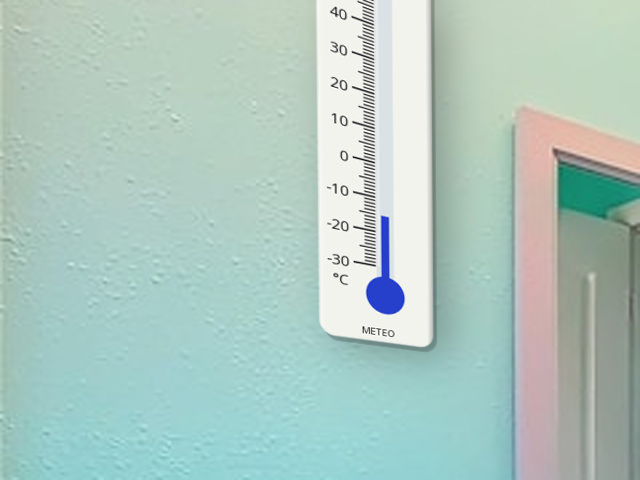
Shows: -15 °C
